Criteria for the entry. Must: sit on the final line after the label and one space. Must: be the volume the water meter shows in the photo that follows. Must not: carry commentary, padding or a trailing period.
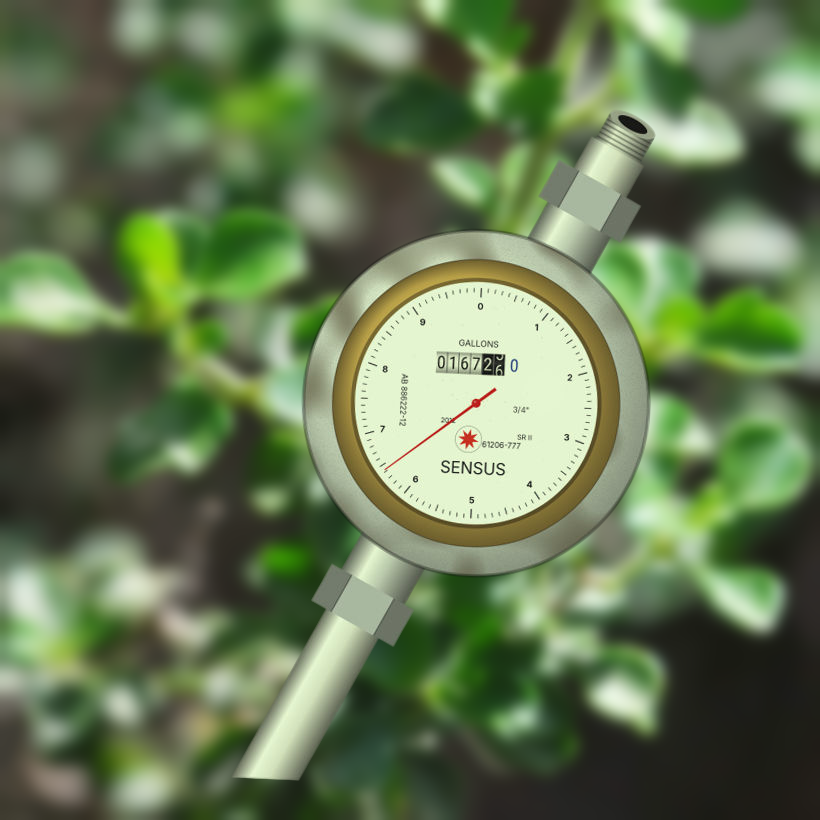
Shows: 167256.4 gal
